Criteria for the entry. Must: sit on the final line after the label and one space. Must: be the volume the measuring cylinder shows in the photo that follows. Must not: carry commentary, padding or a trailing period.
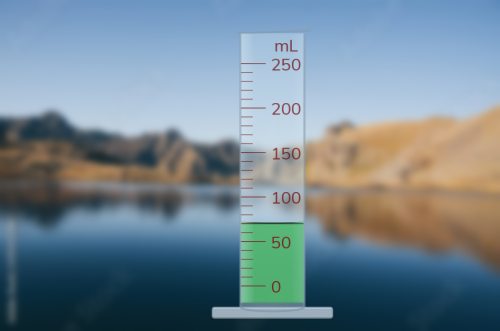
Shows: 70 mL
